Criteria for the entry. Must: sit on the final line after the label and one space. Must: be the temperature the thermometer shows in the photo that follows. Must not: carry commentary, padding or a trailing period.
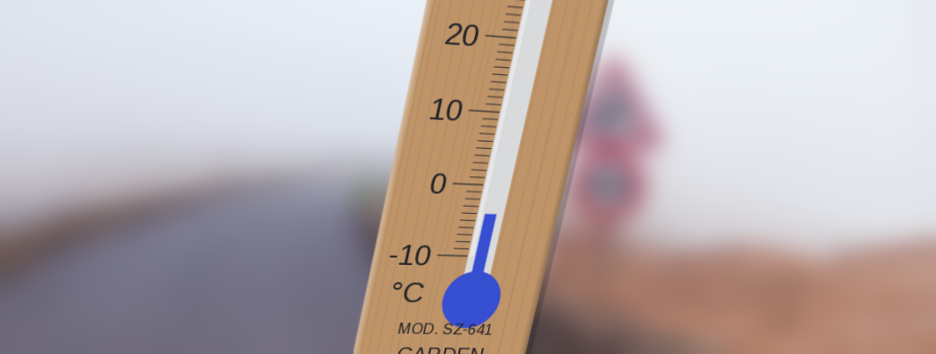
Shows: -4 °C
